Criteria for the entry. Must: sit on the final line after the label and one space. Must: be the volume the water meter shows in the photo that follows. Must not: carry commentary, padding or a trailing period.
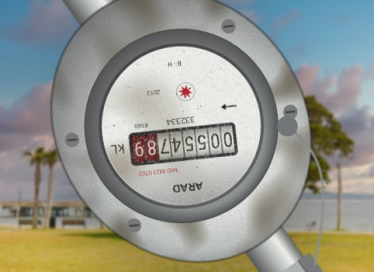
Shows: 5547.89 kL
